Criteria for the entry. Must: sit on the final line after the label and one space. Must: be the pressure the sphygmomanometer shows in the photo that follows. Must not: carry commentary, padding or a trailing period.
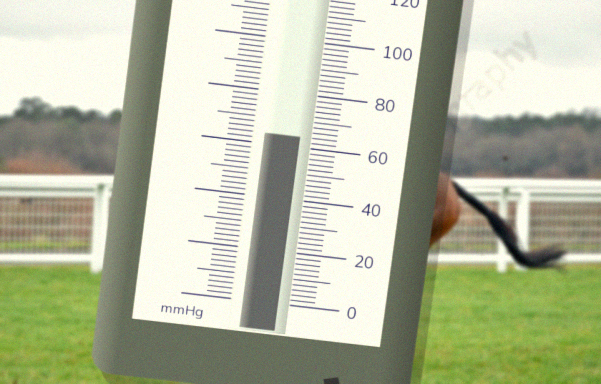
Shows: 64 mmHg
